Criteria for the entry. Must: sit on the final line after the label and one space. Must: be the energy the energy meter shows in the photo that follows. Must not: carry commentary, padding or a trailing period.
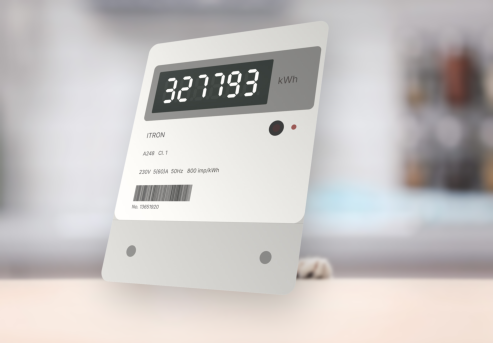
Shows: 327793 kWh
